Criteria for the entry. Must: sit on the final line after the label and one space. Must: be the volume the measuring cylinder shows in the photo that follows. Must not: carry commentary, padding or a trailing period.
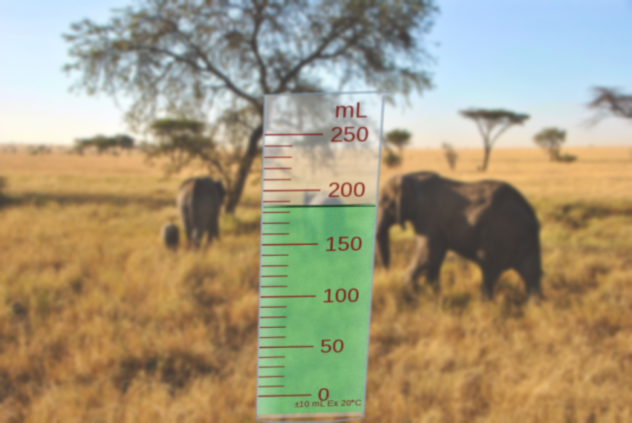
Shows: 185 mL
